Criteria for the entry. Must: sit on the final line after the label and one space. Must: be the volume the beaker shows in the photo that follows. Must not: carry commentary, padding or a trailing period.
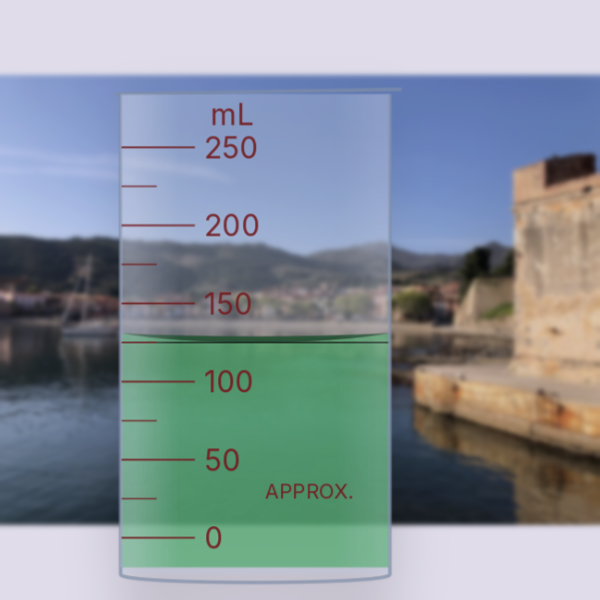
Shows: 125 mL
